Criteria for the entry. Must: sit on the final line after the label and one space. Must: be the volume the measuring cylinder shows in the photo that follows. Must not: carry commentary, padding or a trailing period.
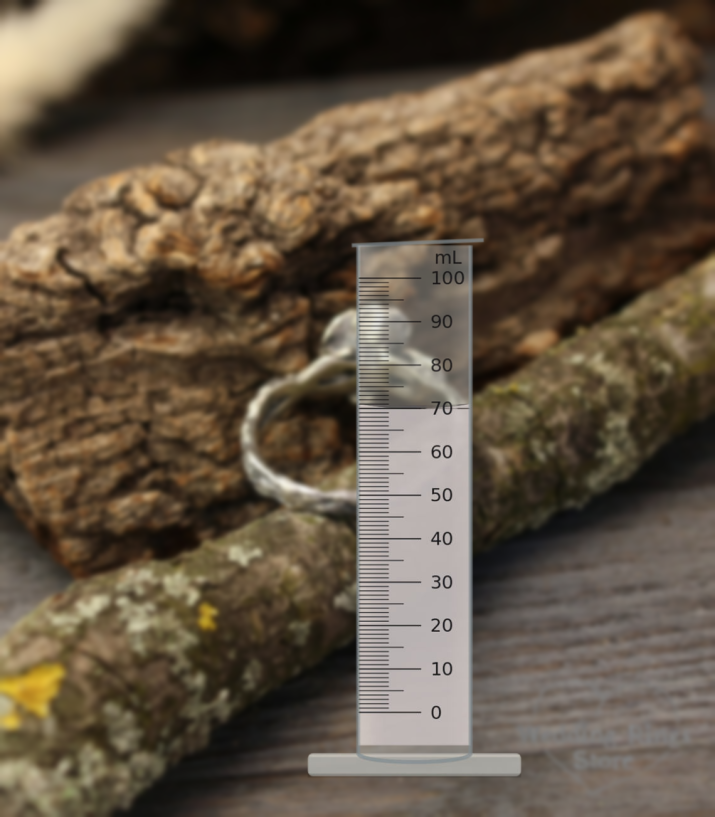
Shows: 70 mL
